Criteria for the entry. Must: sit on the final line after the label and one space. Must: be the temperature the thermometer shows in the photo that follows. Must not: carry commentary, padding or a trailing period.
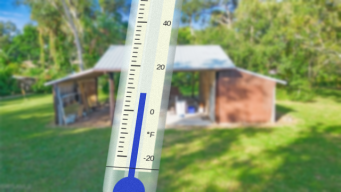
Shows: 8 °F
